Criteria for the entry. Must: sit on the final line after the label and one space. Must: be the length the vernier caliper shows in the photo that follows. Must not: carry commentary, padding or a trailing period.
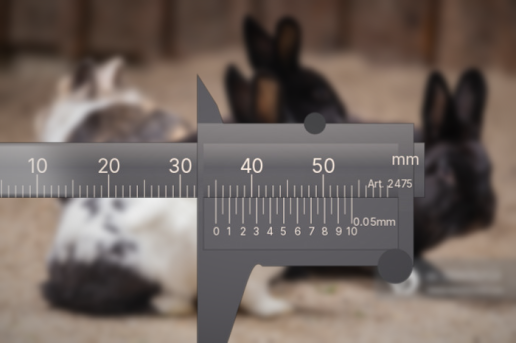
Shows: 35.0 mm
